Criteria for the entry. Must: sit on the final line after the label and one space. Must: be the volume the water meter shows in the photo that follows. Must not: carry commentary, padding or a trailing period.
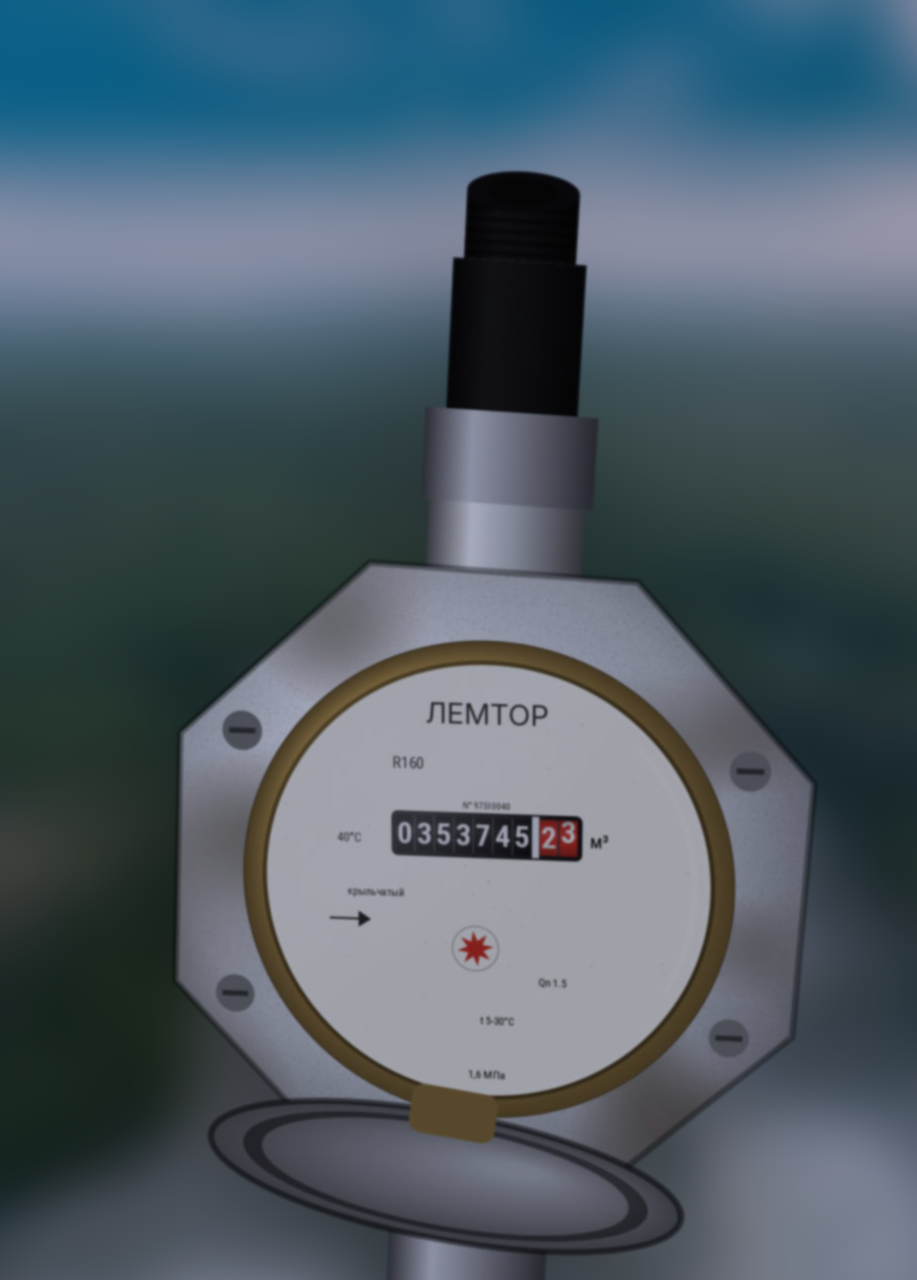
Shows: 353745.23 m³
